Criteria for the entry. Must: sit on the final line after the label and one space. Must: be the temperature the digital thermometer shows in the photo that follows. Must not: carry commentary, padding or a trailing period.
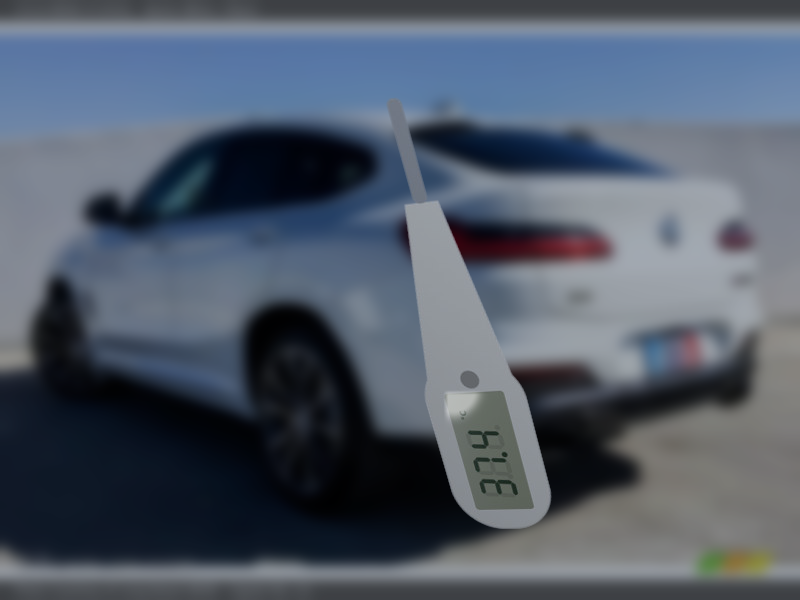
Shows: 37.4 °C
